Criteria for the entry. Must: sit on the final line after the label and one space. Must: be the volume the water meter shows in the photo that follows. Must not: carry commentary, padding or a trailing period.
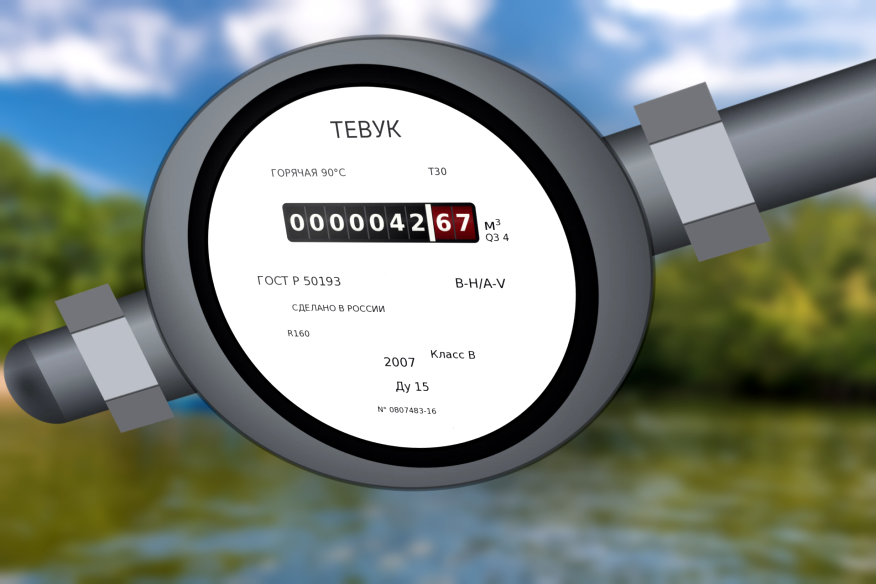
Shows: 42.67 m³
